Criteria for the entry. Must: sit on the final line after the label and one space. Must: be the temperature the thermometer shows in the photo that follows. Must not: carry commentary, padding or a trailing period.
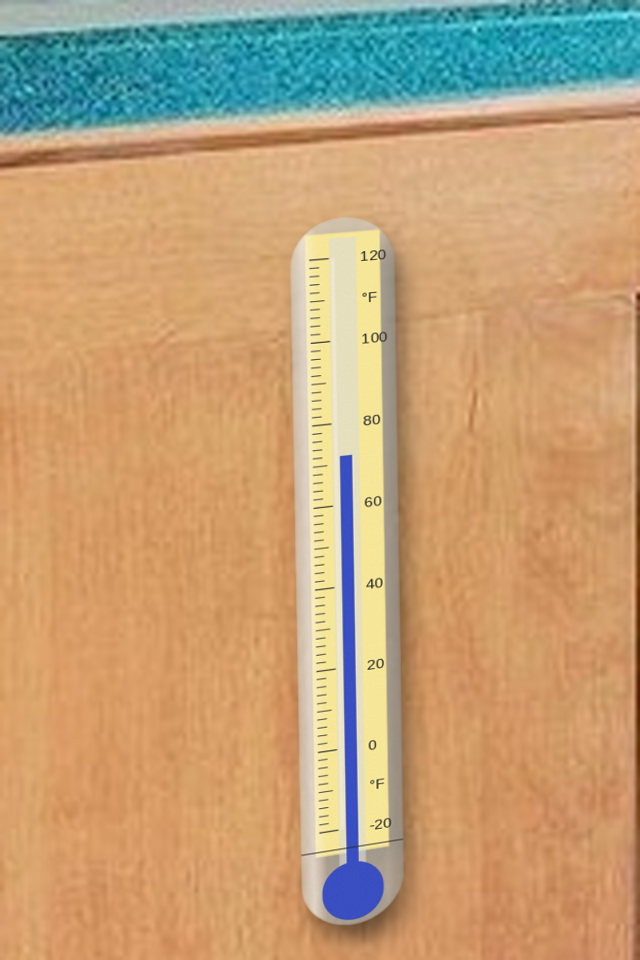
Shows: 72 °F
